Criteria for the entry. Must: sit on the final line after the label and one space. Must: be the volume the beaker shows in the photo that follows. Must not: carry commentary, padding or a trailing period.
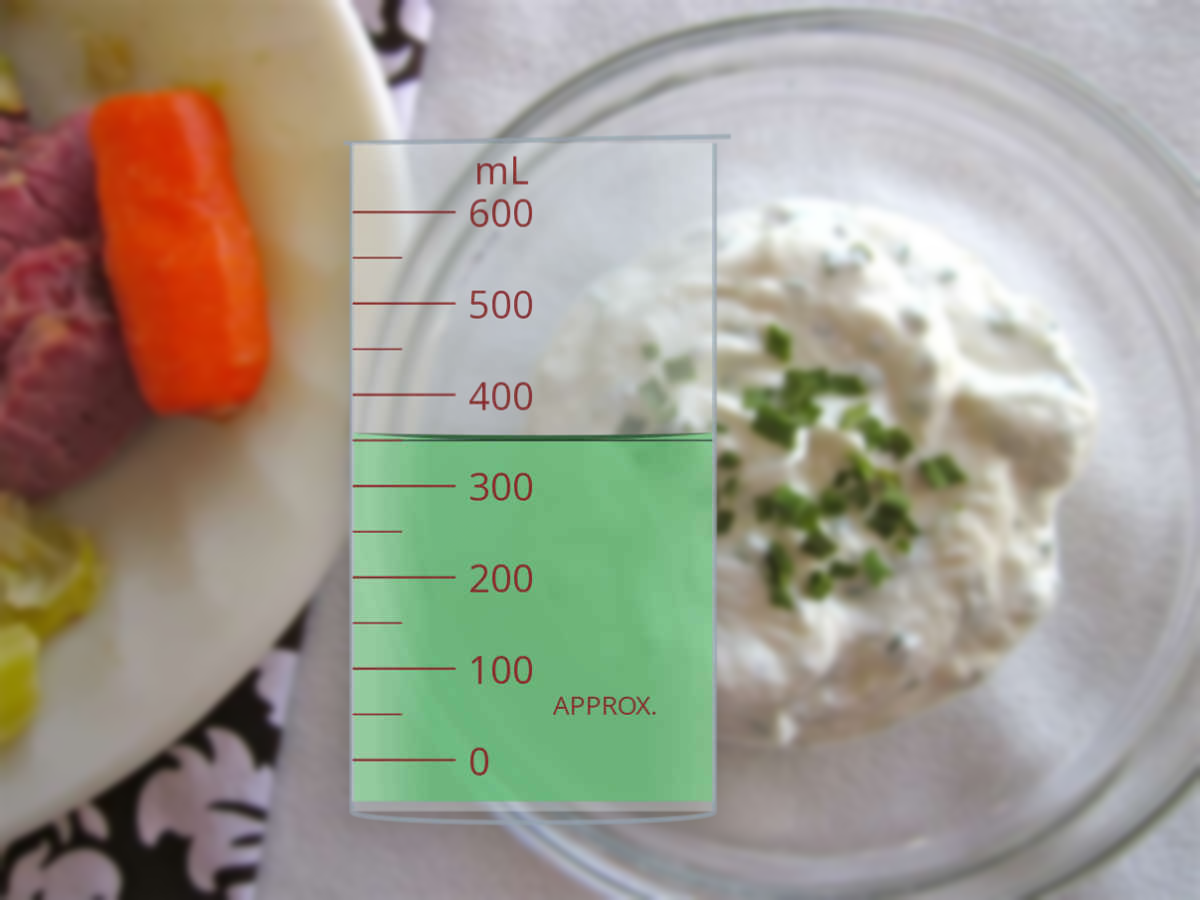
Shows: 350 mL
